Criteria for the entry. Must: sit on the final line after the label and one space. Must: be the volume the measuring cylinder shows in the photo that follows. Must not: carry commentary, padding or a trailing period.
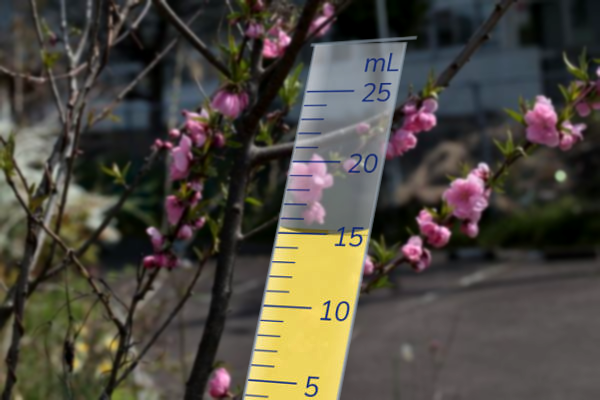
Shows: 15 mL
